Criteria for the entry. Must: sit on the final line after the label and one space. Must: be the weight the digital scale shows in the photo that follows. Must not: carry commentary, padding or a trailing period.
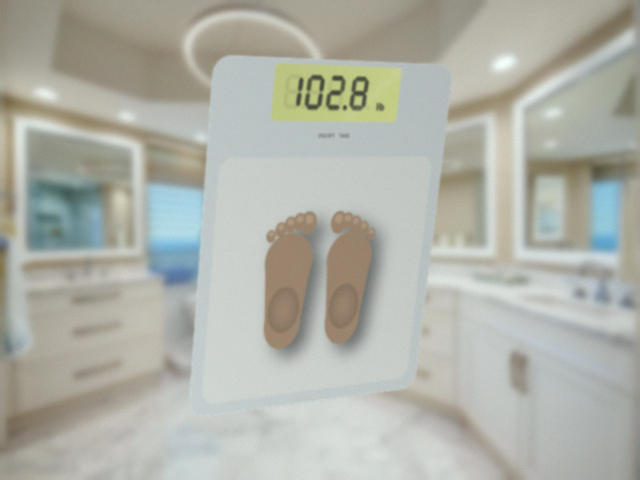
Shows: 102.8 lb
